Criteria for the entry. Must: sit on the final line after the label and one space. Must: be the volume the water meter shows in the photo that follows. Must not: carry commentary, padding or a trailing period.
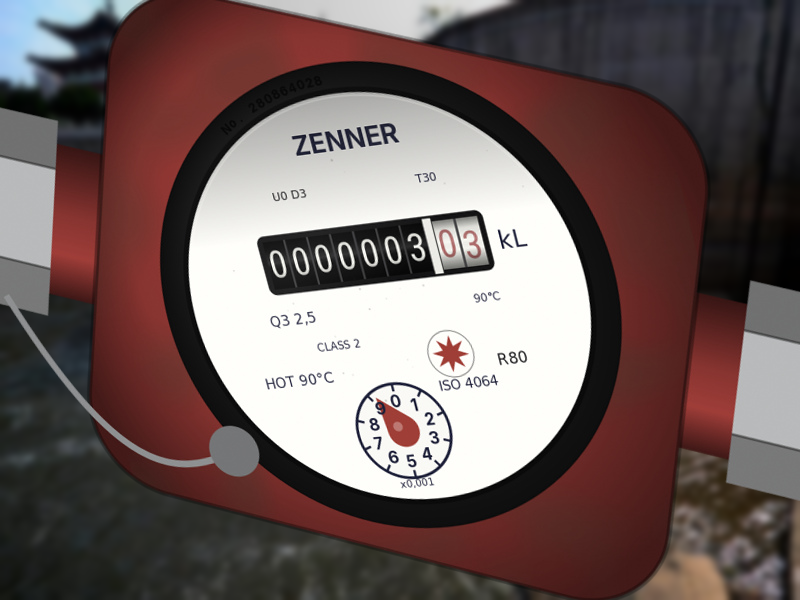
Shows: 3.029 kL
